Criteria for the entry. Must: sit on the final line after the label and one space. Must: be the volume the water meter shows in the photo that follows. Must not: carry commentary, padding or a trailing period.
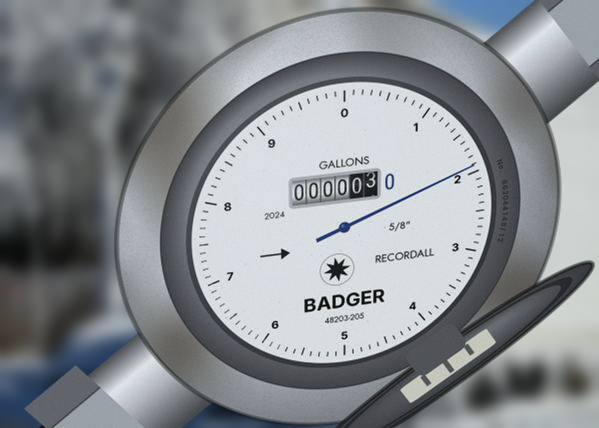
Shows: 31.9 gal
